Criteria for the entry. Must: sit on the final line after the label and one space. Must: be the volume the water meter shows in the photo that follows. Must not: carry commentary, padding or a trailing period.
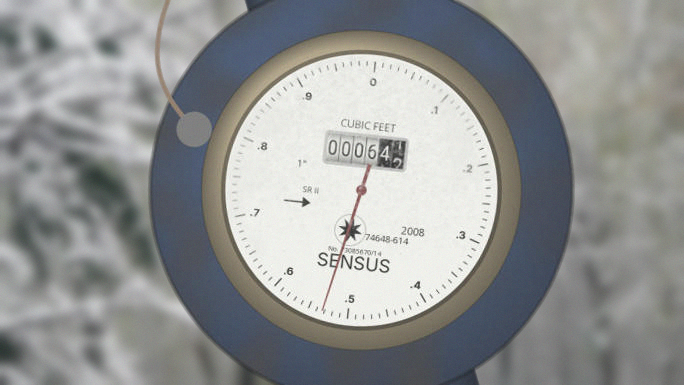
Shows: 641.53 ft³
